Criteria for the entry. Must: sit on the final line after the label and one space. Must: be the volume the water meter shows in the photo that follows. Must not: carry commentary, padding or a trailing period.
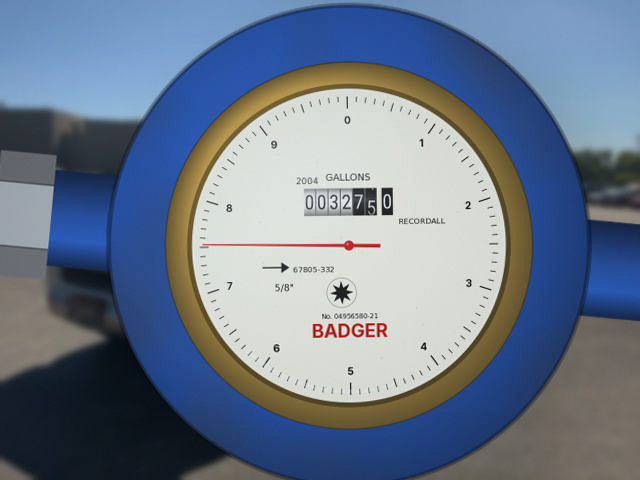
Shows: 32747.5 gal
